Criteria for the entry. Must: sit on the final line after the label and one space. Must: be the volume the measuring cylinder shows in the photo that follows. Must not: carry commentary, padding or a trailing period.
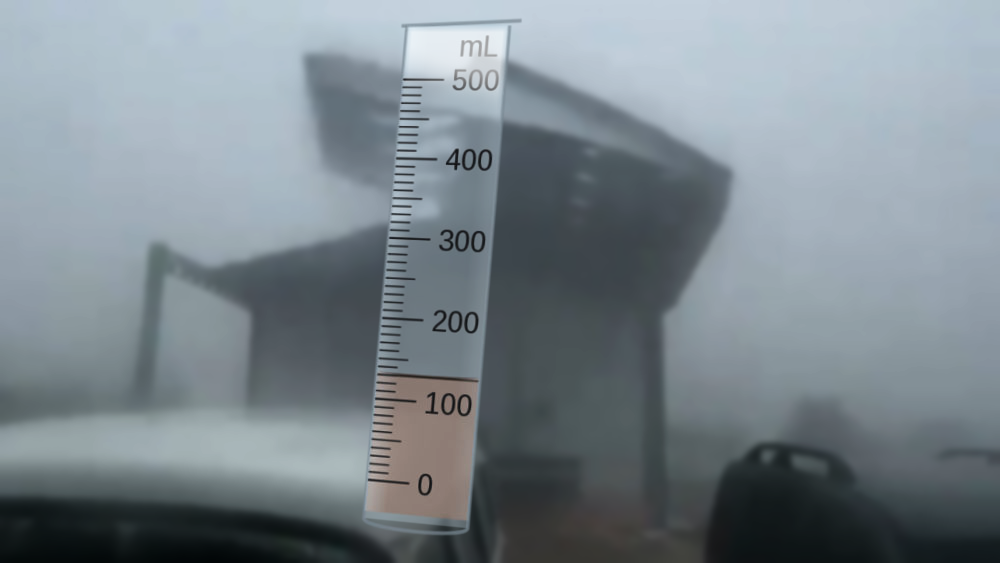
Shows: 130 mL
